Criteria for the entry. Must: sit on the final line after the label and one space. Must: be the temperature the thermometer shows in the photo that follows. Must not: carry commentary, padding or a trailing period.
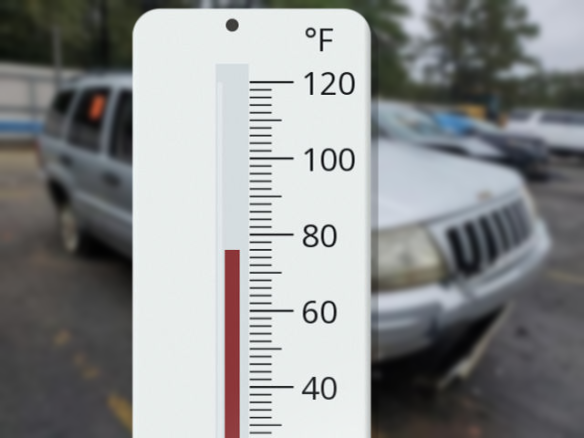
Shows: 76 °F
